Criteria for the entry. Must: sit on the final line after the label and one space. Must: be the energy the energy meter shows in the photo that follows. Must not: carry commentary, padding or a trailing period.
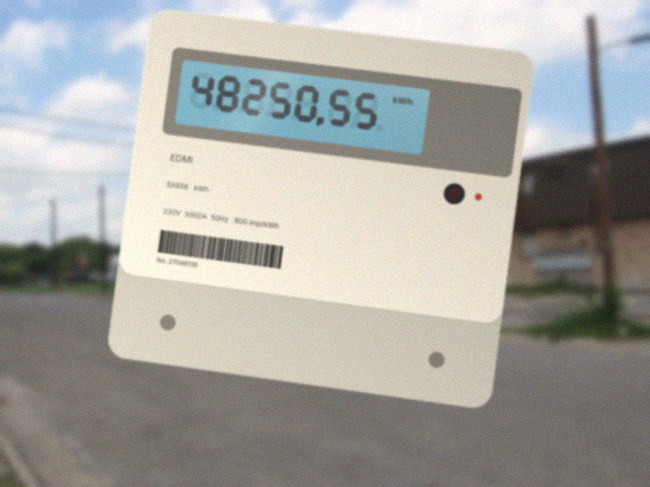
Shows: 48250.55 kWh
